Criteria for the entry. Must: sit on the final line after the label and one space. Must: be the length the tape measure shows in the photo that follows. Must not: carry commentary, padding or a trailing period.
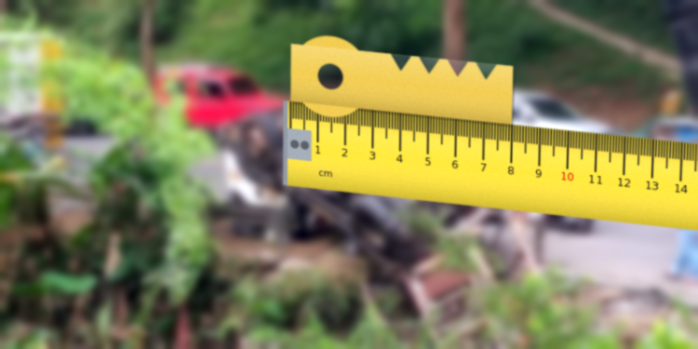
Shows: 8 cm
